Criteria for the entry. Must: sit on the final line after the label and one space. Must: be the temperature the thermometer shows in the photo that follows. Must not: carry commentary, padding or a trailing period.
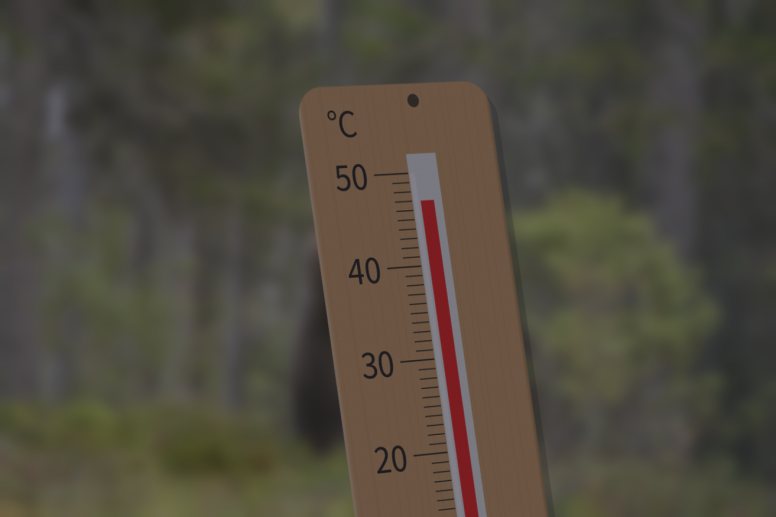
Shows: 47 °C
